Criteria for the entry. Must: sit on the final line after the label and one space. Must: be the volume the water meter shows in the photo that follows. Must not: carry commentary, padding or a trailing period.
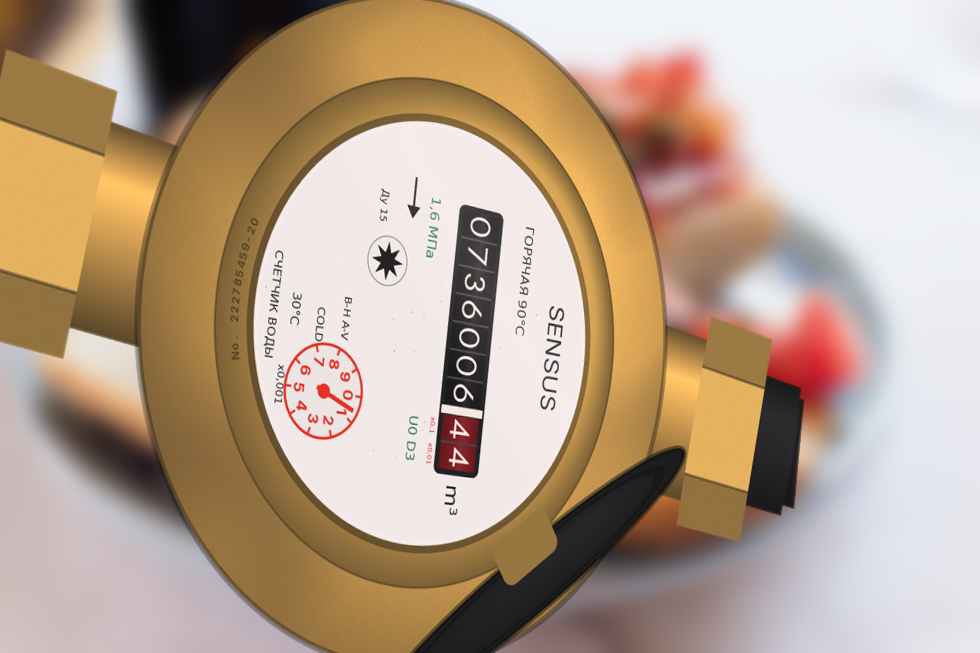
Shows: 736006.440 m³
